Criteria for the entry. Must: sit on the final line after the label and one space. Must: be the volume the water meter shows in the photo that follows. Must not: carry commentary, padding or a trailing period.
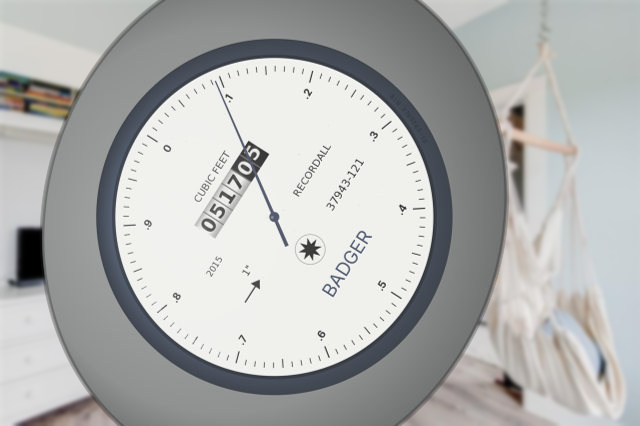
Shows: 51705.09 ft³
